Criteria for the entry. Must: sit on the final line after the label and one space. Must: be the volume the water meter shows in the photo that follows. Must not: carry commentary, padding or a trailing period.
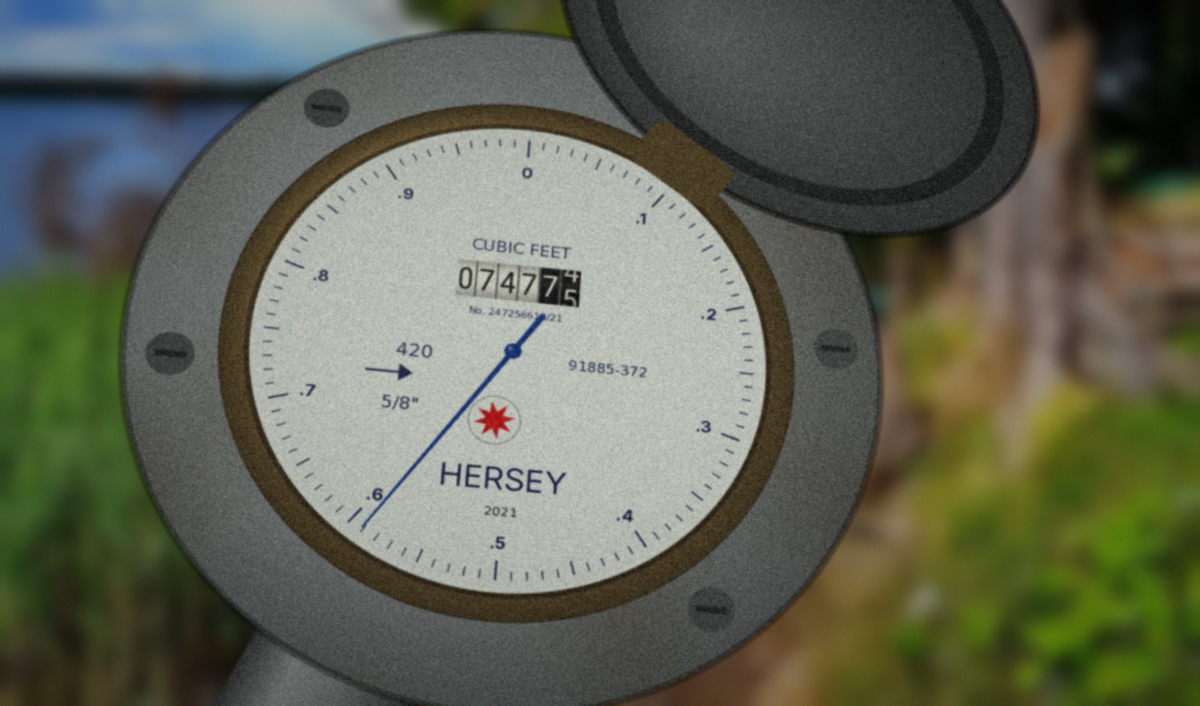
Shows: 74774.59 ft³
